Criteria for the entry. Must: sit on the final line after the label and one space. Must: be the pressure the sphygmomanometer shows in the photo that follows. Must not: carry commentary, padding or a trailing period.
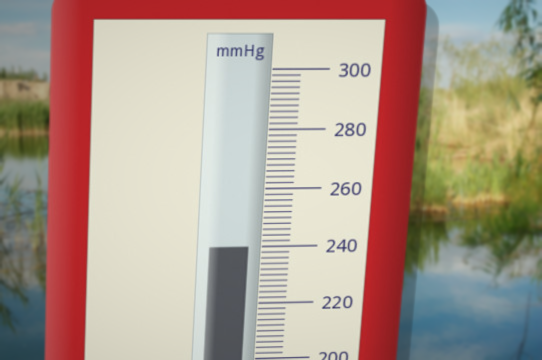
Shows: 240 mmHg
